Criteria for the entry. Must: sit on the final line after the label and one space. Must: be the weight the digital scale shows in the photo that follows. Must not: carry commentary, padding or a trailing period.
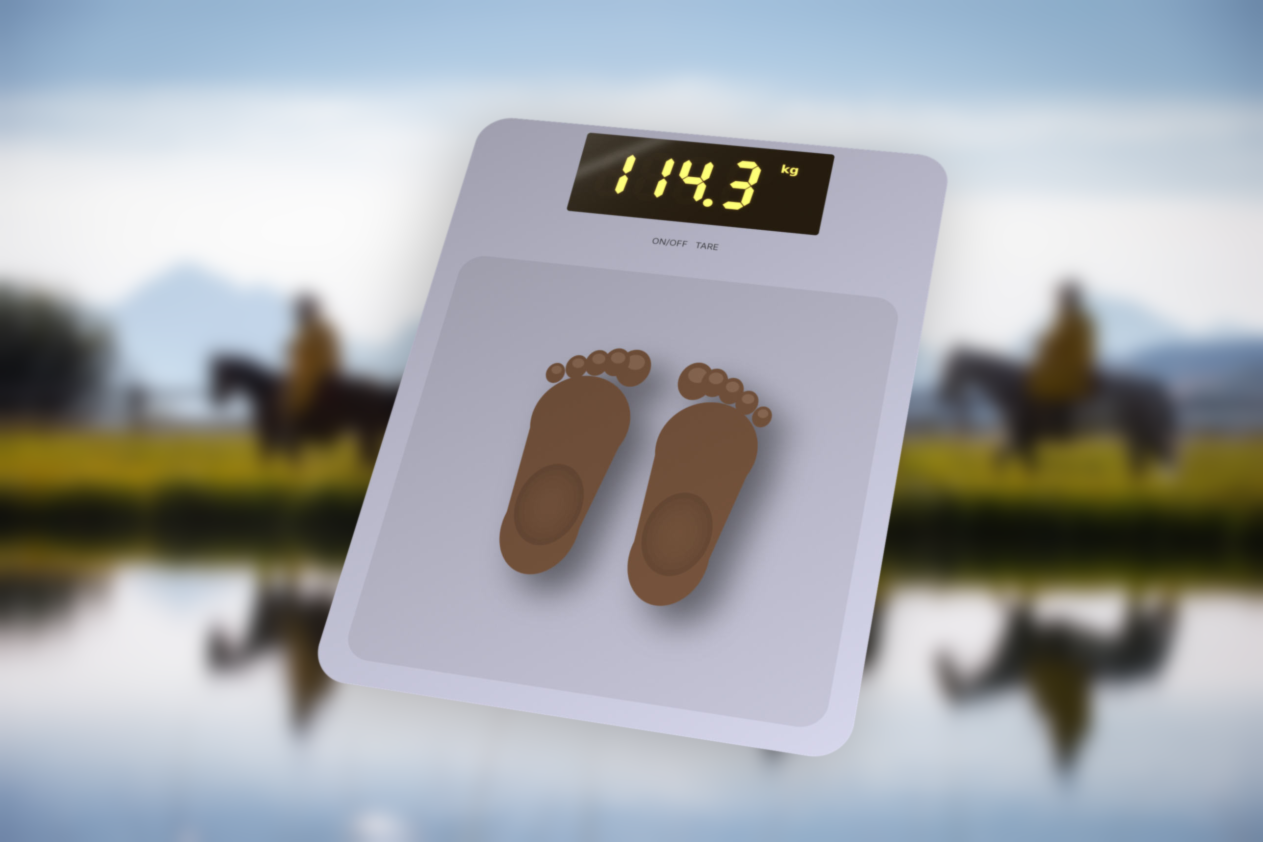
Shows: 114.3 kg
